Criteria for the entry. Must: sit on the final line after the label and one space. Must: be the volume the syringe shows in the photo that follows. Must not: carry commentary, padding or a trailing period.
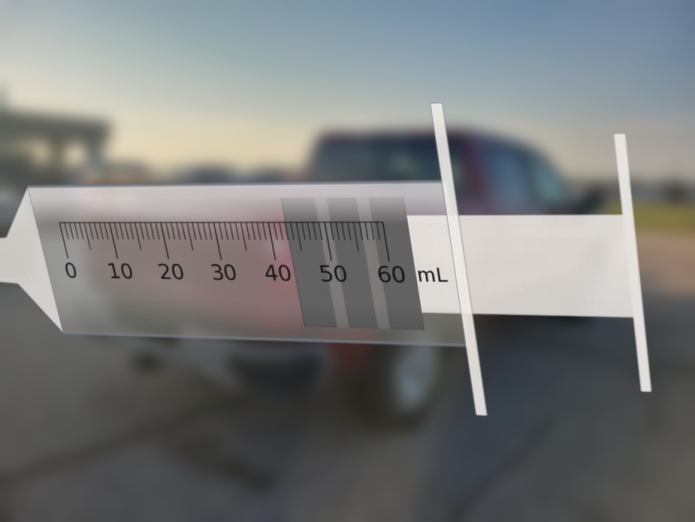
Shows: 43 mL
